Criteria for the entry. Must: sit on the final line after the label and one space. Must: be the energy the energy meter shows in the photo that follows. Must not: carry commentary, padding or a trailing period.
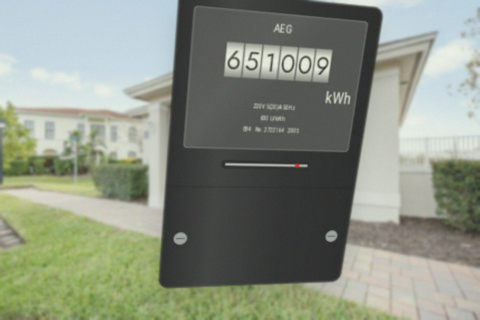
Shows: 651009 kWh
